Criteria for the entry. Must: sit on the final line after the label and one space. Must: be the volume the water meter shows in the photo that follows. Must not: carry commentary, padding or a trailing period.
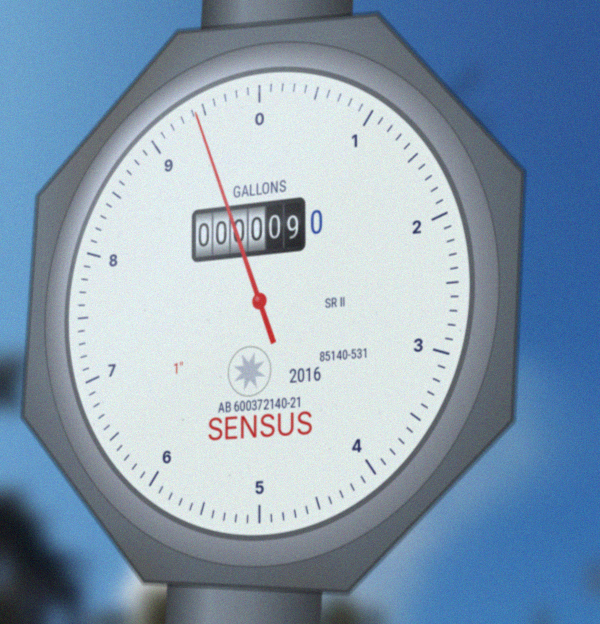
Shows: 89.4 gal
